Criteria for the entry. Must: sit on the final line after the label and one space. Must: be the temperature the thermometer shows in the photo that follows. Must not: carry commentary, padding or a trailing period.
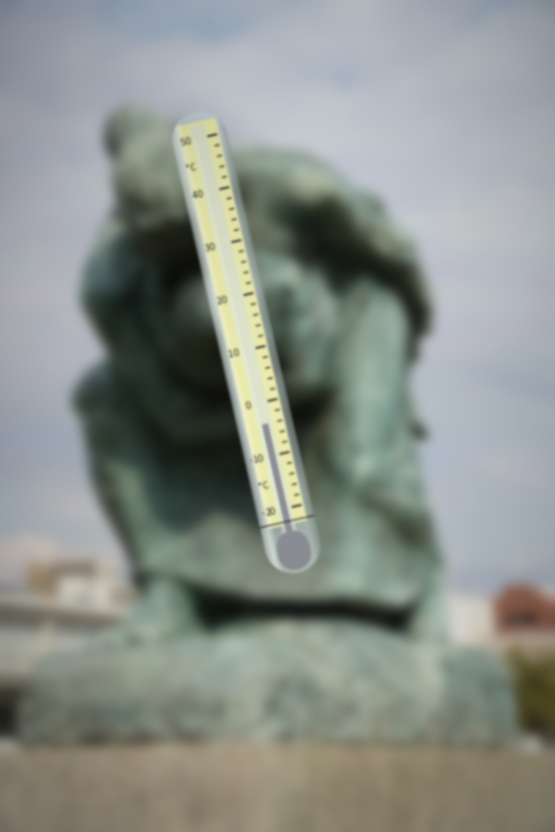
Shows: -4 °C
